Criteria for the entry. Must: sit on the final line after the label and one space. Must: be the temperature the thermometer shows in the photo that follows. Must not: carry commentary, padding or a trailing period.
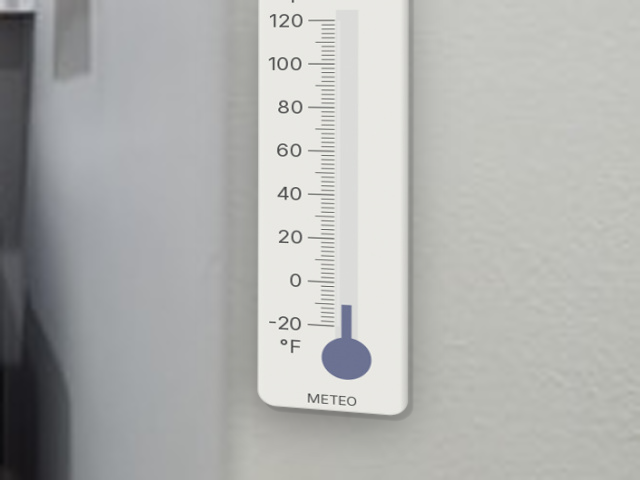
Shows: -10 °F
